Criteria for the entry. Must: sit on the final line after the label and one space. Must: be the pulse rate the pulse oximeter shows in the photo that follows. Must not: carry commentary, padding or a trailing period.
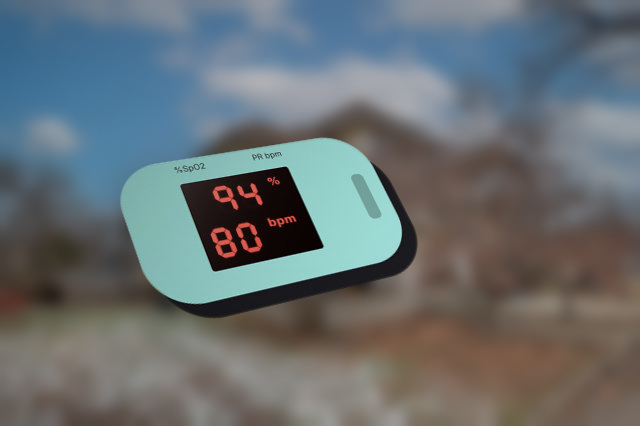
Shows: 80 bpm
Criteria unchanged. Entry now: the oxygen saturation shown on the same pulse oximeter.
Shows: 94 %
